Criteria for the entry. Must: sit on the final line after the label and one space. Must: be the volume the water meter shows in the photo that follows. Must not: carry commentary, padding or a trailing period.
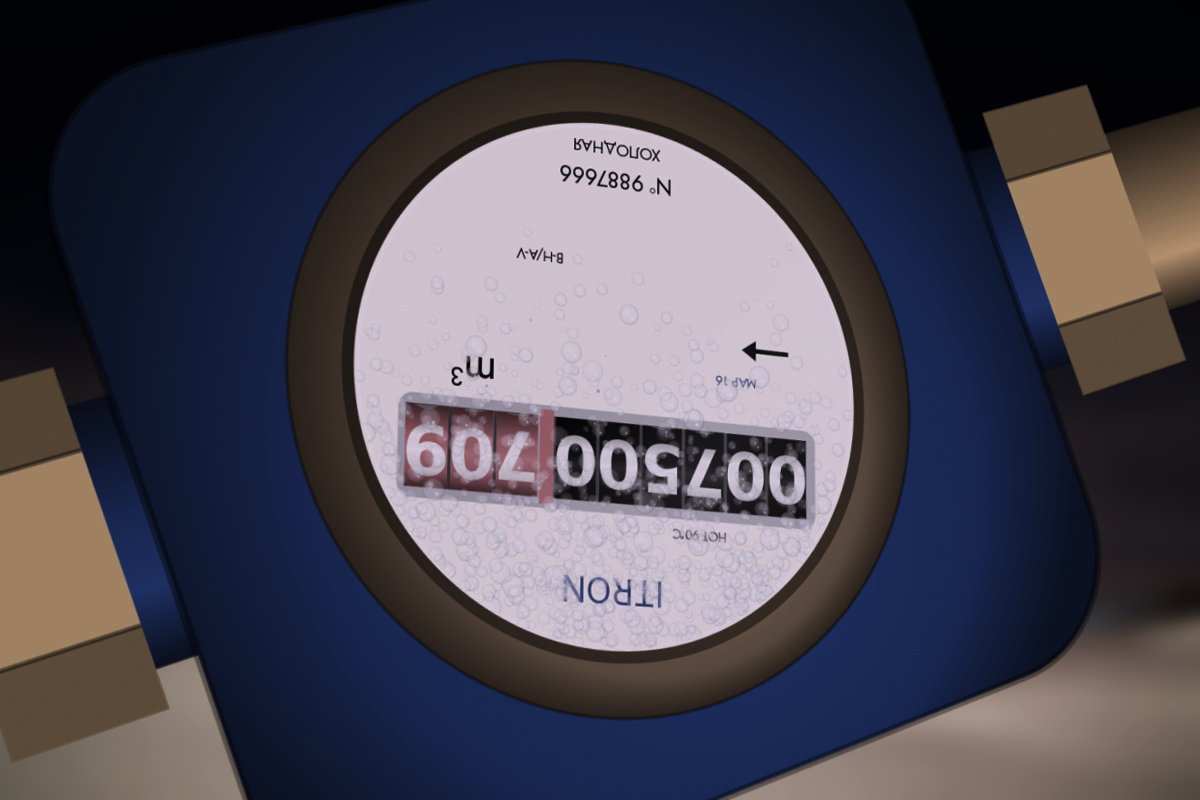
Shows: 7500.709 m³
